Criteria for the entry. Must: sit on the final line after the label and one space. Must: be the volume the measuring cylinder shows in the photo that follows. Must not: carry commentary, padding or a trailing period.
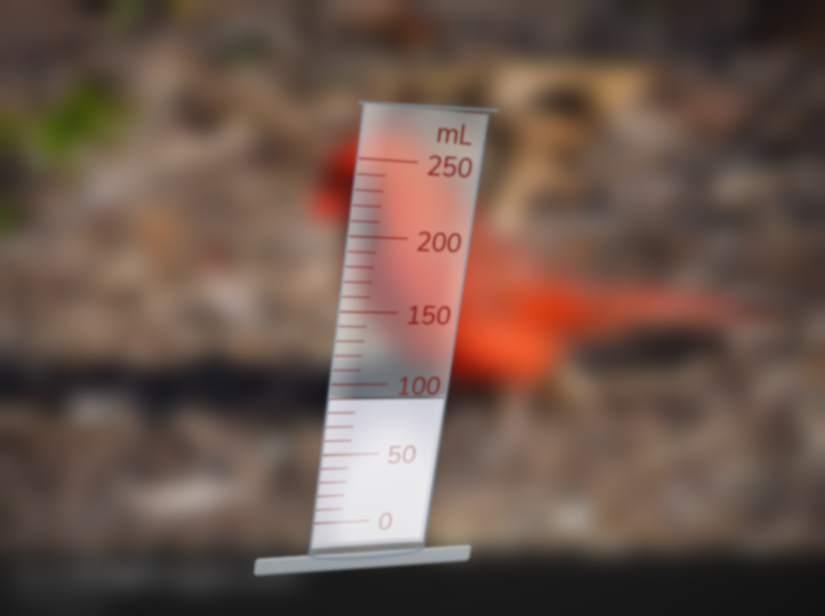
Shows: 90 mL
